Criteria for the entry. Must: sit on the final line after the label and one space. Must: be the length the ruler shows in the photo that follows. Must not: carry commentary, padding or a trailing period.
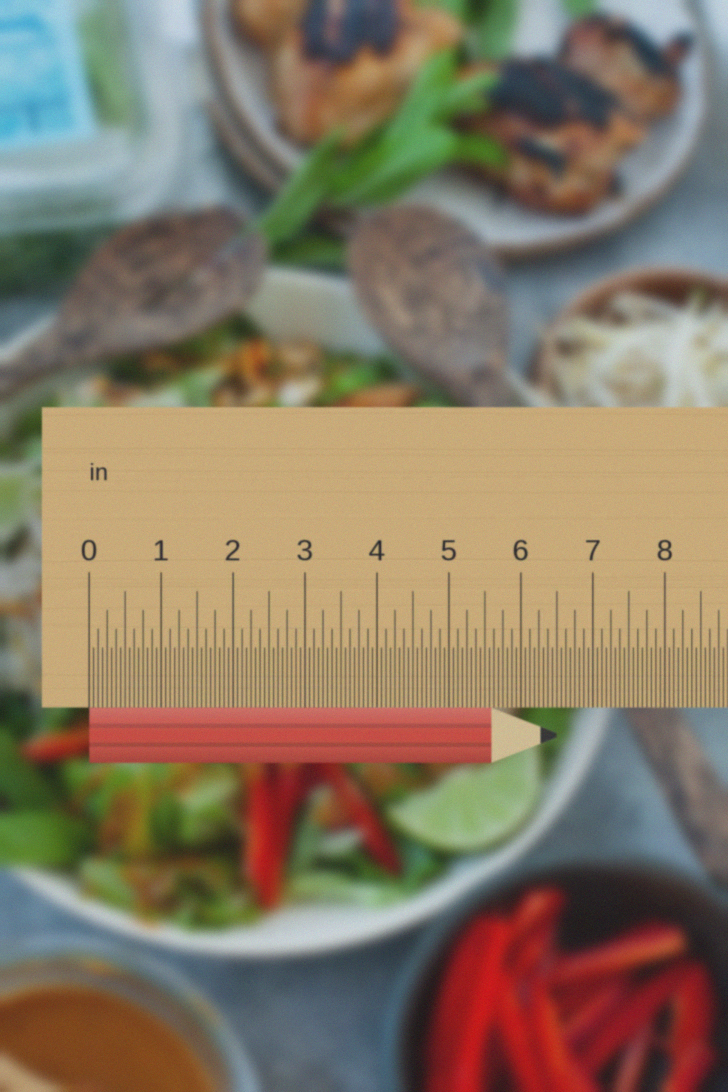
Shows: 6.5 in
